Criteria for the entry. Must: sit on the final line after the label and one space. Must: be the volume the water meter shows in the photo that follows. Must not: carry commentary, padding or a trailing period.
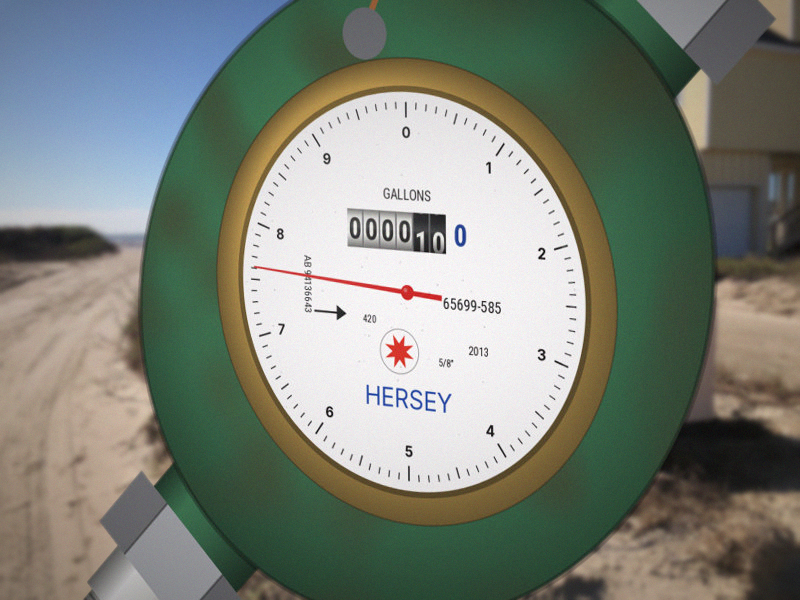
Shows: 97.6 gal
